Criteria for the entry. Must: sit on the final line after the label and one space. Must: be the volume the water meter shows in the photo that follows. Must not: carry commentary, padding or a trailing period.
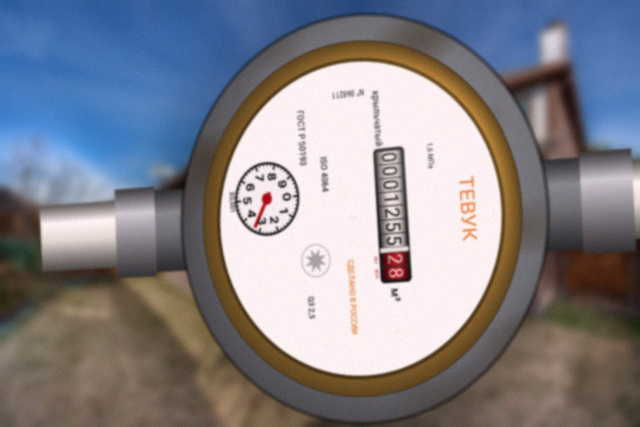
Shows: 1255.283 m³
